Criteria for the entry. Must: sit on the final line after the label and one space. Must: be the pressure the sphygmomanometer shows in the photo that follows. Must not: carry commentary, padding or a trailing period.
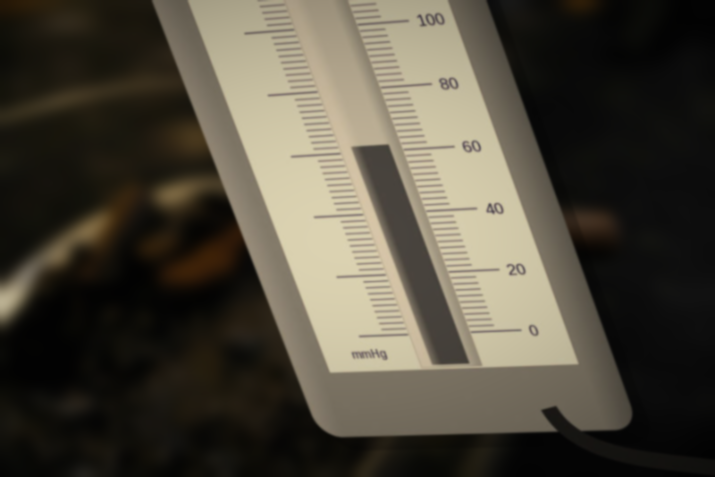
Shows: 62 mmHg
